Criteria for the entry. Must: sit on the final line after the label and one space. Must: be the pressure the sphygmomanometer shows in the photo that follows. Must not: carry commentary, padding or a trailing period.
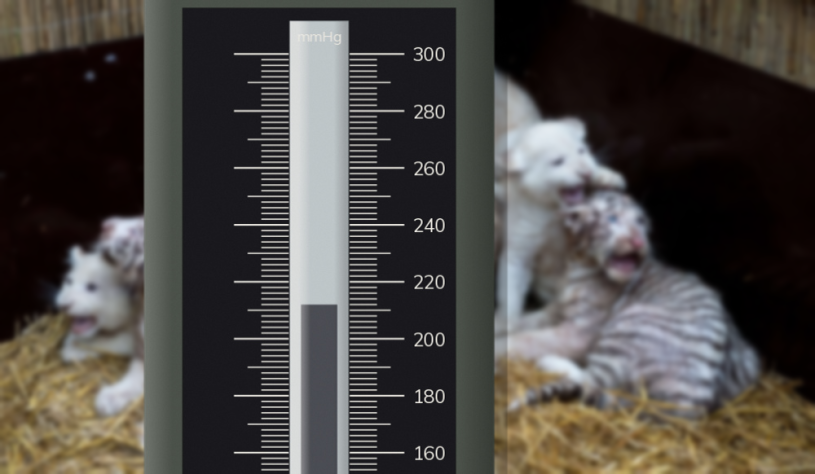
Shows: 212 mmHg
